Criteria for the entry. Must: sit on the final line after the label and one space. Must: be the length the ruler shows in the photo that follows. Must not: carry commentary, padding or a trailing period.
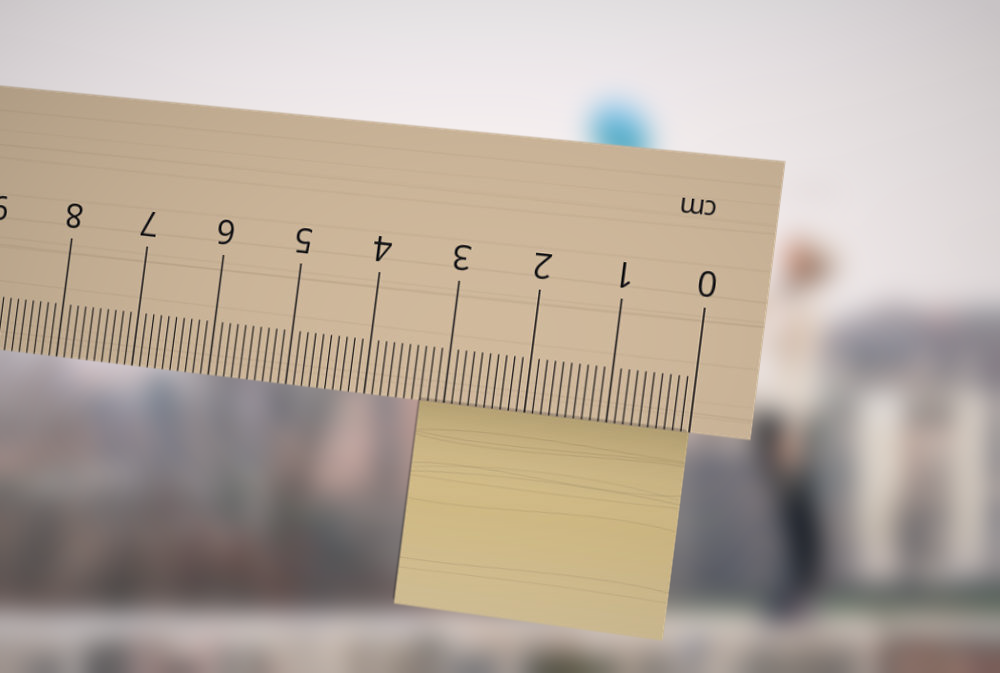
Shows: 3.3 cm
